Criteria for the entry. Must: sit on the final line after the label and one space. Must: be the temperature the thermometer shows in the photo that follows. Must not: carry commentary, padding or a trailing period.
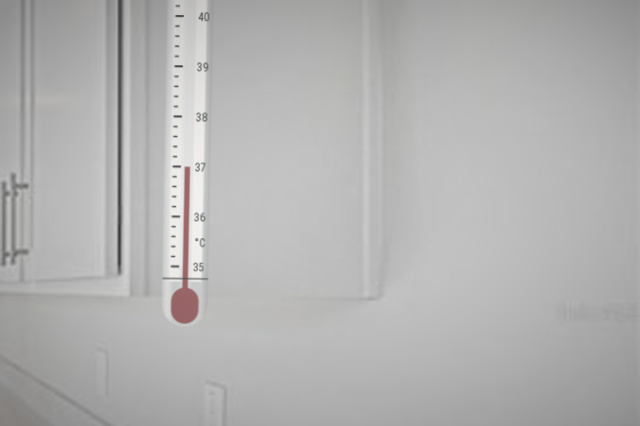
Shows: 37 °C
